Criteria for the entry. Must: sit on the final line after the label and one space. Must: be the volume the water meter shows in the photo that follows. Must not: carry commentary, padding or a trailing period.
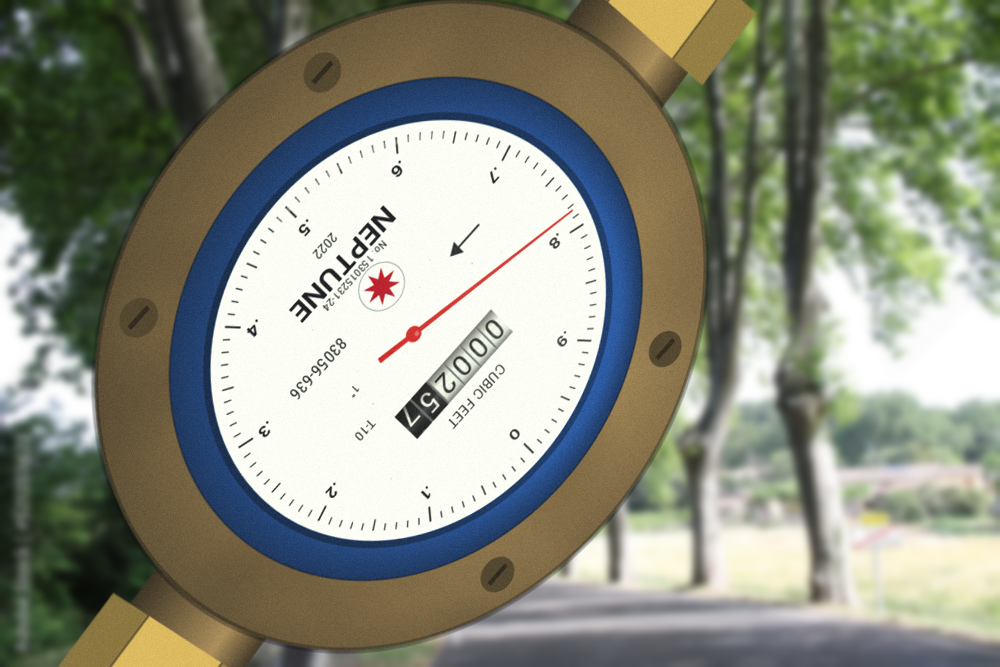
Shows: 256.78 ft³
